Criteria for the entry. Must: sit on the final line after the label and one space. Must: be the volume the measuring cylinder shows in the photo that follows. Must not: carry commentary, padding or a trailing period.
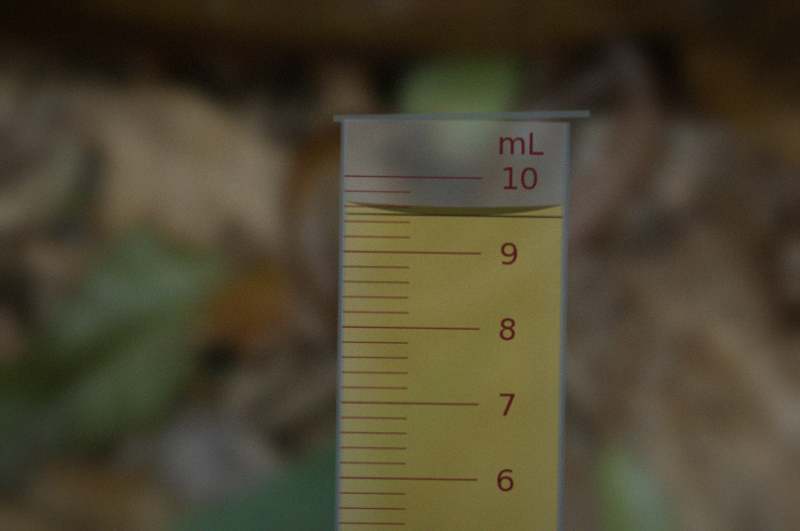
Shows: 9.5 mL
